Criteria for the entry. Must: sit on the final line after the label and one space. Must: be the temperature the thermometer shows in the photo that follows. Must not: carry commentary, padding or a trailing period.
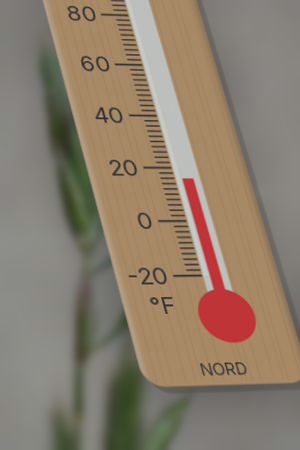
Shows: 16 °F
